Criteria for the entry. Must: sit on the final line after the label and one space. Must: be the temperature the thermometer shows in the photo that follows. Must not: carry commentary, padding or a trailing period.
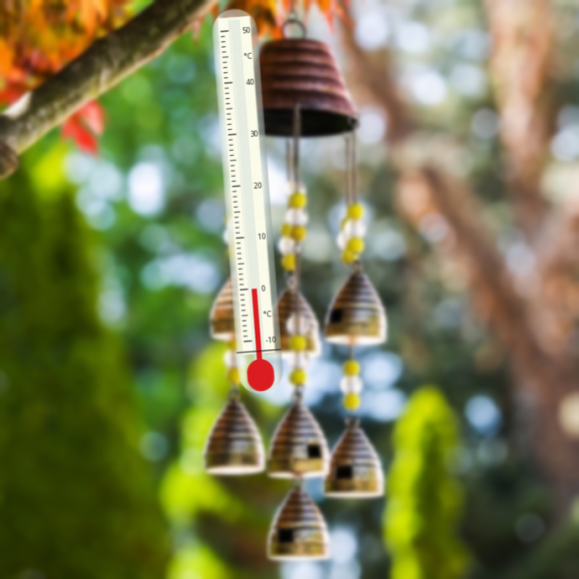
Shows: 0 °C
